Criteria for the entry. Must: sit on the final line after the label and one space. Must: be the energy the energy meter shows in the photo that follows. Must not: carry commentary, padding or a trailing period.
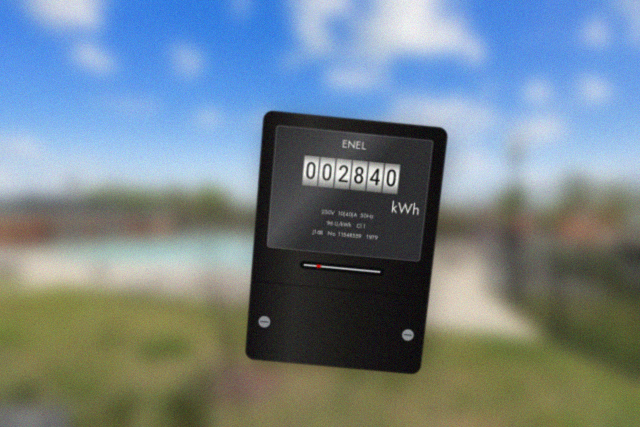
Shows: 2840 kWh
